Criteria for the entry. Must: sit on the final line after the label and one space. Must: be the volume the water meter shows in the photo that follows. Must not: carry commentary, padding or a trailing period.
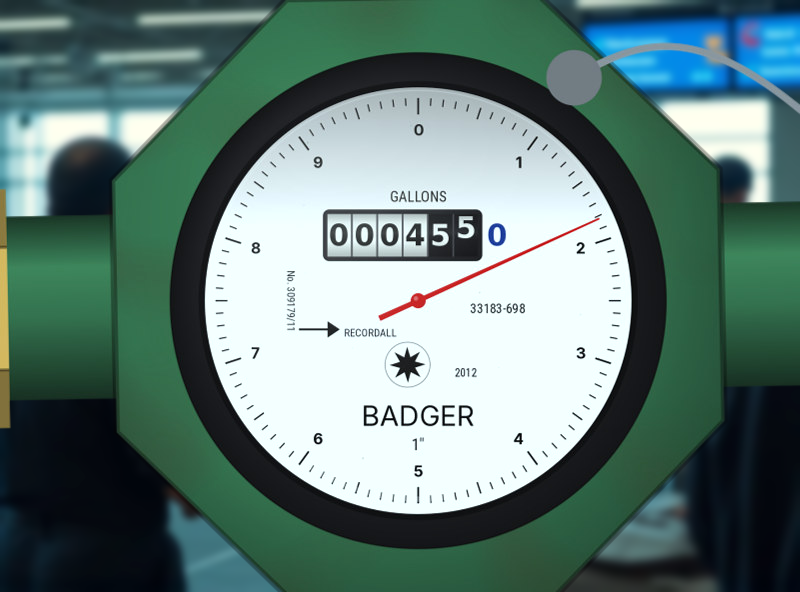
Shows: 4551.8 gal
